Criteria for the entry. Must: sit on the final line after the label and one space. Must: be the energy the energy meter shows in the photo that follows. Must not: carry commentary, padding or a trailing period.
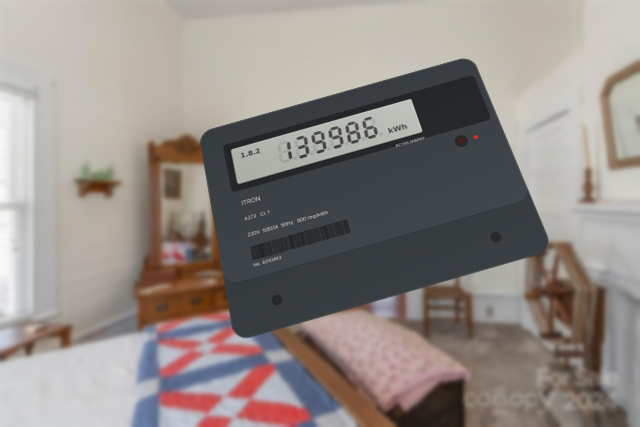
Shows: 139986 kWh
